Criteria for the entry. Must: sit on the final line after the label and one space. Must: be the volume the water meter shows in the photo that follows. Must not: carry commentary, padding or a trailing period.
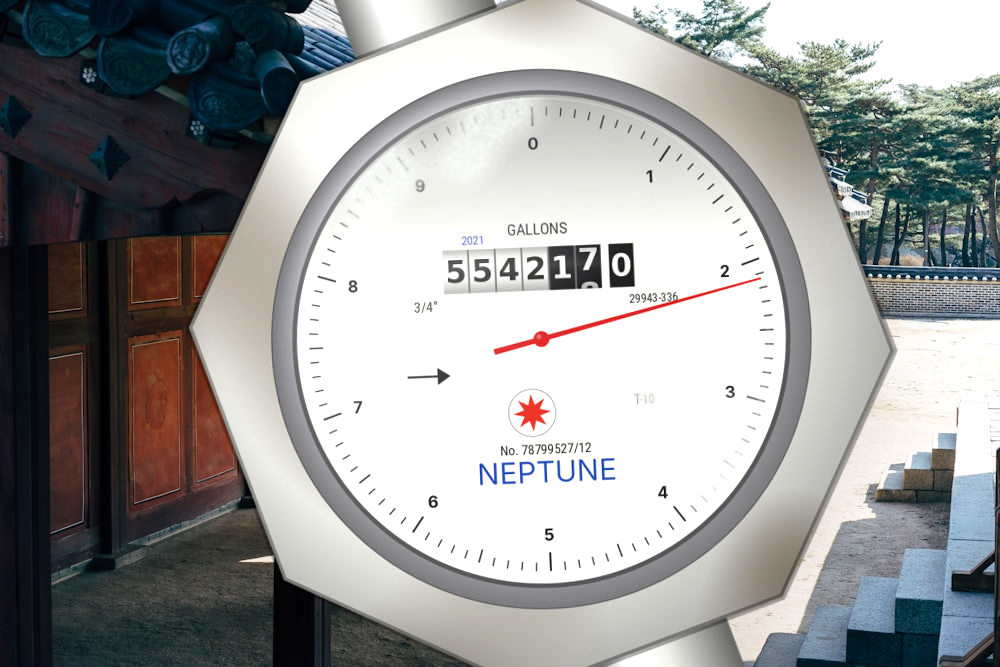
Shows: 5542172.1 gal
